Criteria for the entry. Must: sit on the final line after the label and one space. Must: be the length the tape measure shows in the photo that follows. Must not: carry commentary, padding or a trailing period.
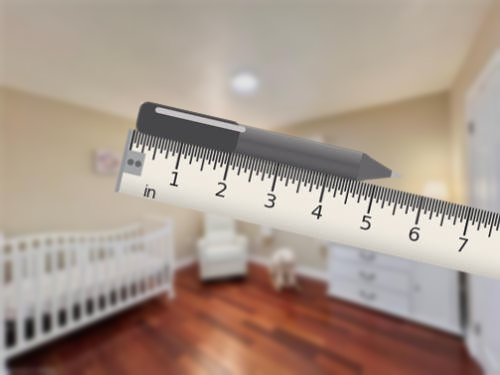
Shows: 5.5 in
